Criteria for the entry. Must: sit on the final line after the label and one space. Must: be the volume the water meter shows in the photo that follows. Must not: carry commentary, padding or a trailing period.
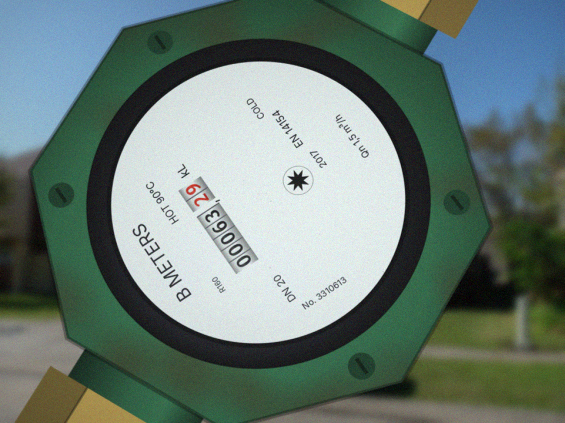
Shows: 63.29 kL
